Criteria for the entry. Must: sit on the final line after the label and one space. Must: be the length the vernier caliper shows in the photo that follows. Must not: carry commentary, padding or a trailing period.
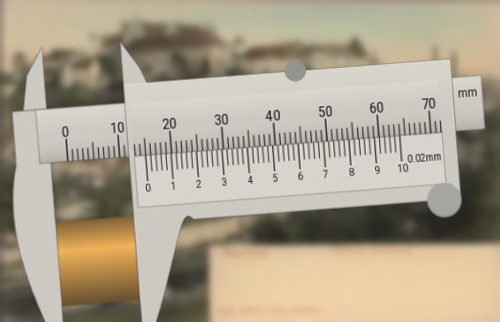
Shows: 15.0 mm
